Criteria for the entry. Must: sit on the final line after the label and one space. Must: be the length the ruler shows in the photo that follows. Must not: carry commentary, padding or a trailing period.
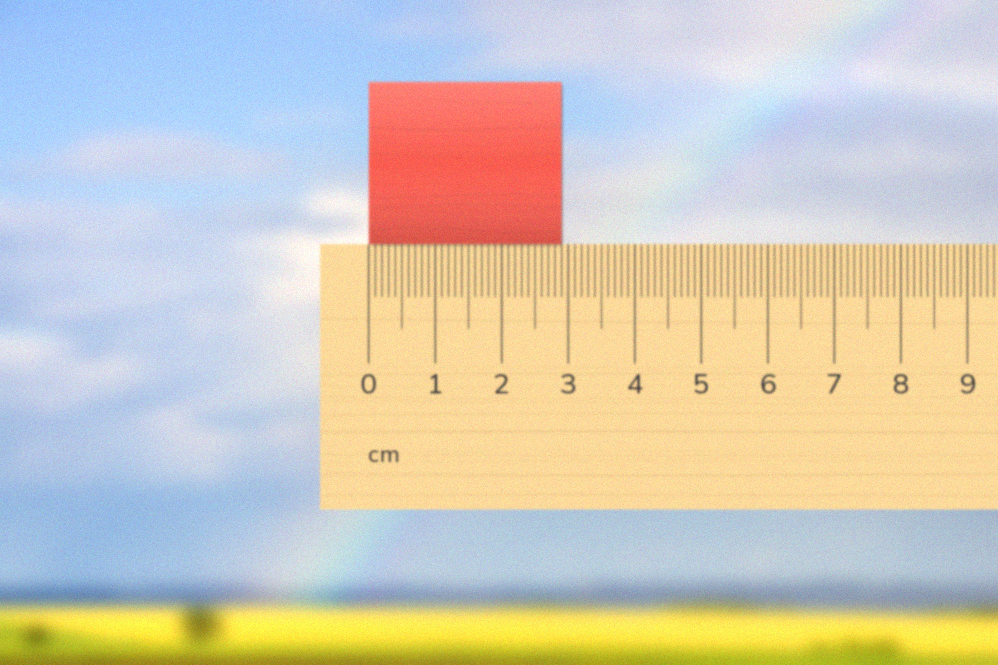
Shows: 2.9 cm
